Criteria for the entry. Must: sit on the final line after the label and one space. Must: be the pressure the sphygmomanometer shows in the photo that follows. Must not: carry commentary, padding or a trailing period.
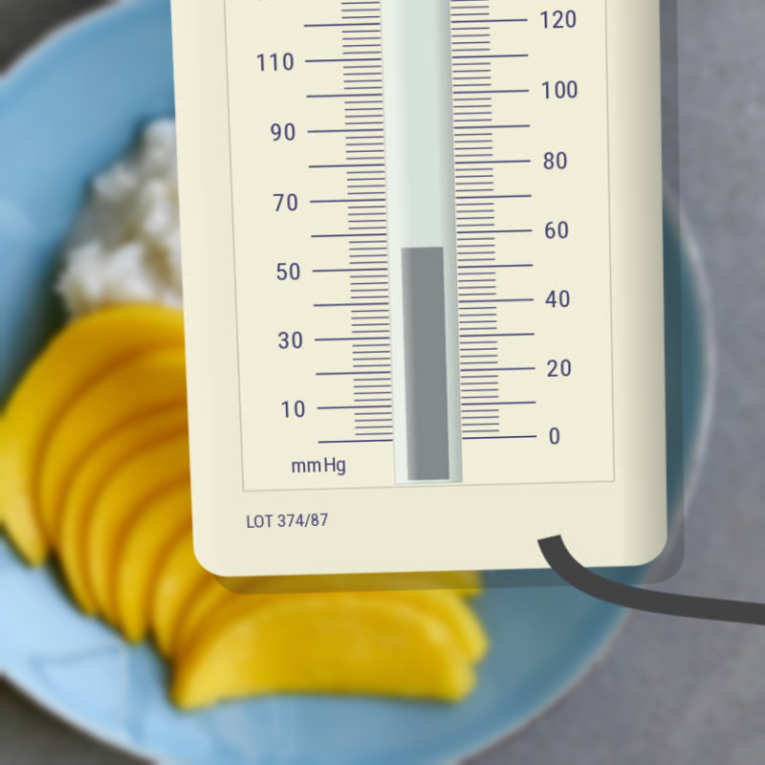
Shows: 56 mmHg
